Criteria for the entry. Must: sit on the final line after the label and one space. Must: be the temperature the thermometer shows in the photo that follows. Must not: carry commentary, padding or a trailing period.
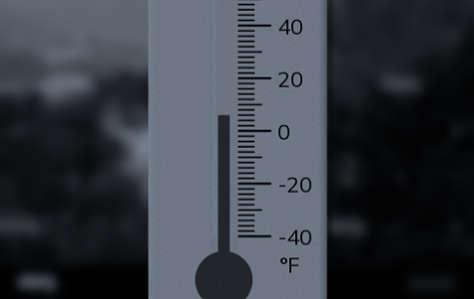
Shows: 6 °F
